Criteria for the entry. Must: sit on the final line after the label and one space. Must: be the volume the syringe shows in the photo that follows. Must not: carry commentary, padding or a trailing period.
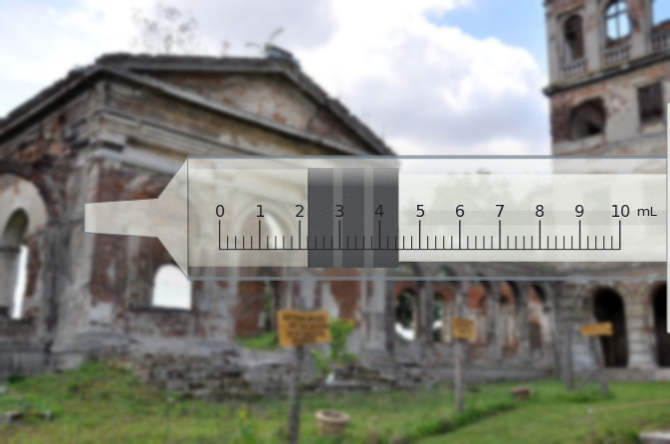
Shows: 2.2 mL
